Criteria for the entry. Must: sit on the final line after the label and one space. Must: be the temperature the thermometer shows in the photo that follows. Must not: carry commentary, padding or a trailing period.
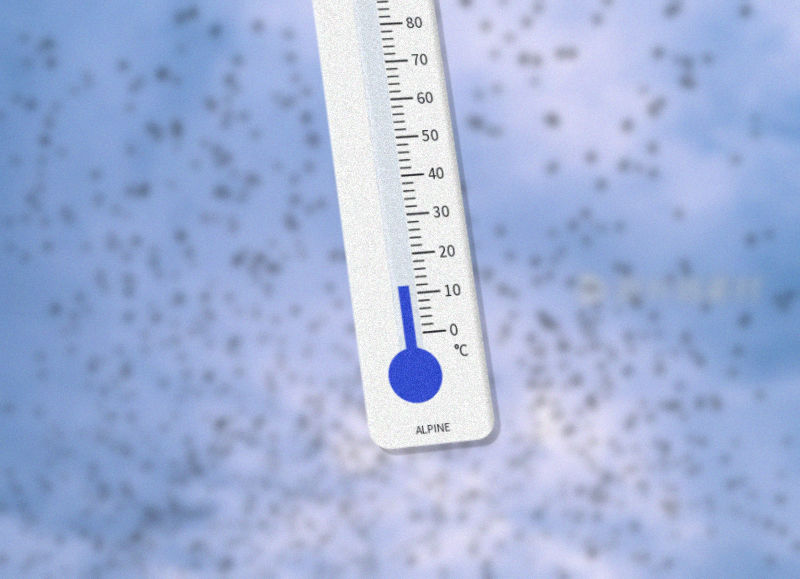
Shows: 12 °C
